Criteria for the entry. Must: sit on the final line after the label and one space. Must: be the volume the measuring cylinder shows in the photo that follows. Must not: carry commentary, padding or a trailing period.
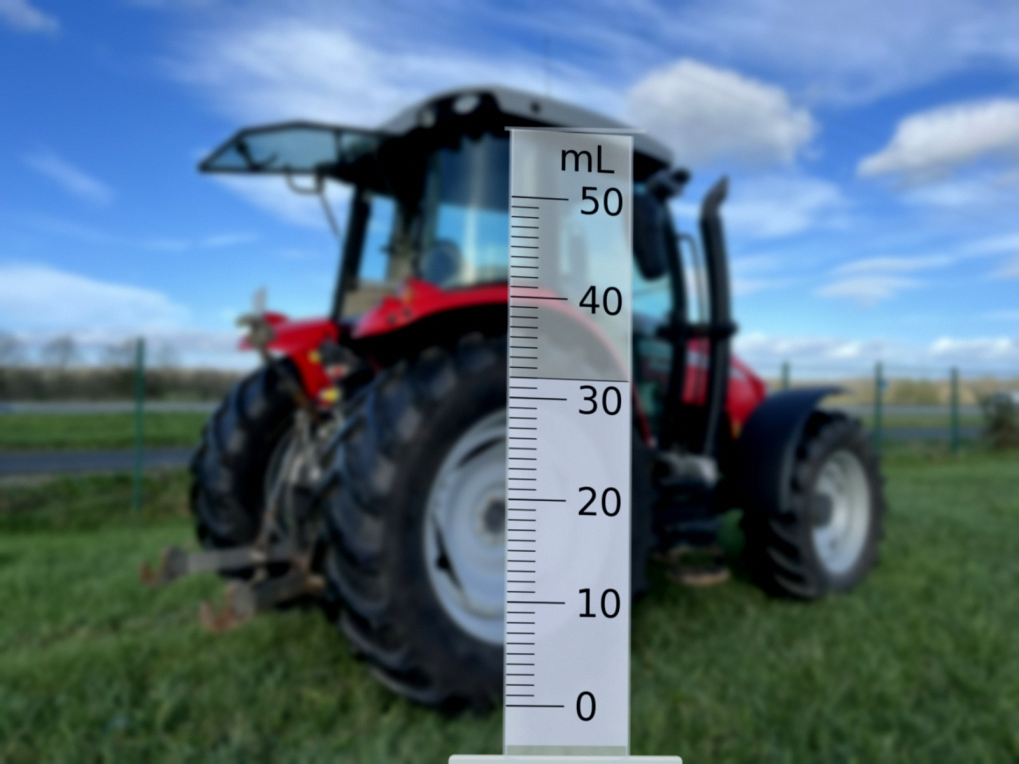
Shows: 32 mL
